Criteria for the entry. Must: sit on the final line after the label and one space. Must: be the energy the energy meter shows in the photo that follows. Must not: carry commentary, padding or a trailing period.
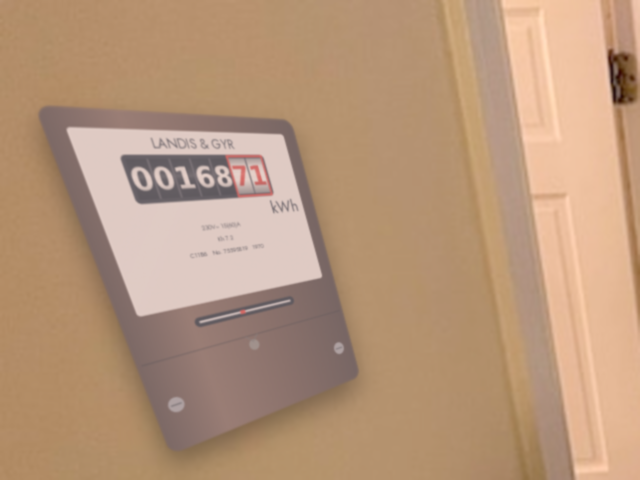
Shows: 168.71 kWh
